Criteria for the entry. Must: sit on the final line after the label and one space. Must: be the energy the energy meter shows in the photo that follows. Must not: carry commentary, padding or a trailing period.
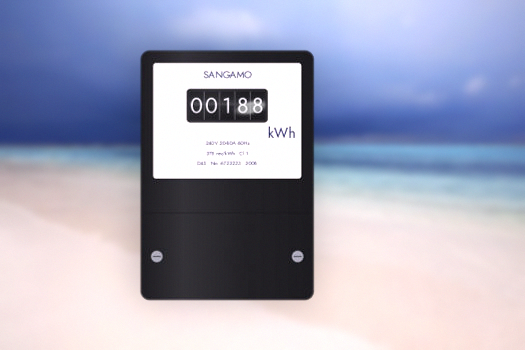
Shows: 188 kWh
